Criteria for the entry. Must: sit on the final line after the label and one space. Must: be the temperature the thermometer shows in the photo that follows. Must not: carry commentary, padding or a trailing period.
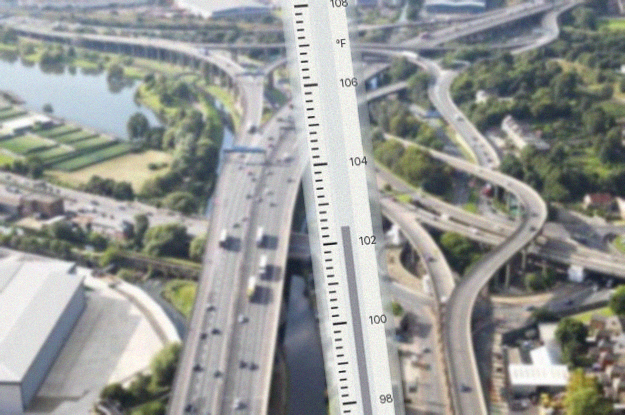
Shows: 102.4 °F
